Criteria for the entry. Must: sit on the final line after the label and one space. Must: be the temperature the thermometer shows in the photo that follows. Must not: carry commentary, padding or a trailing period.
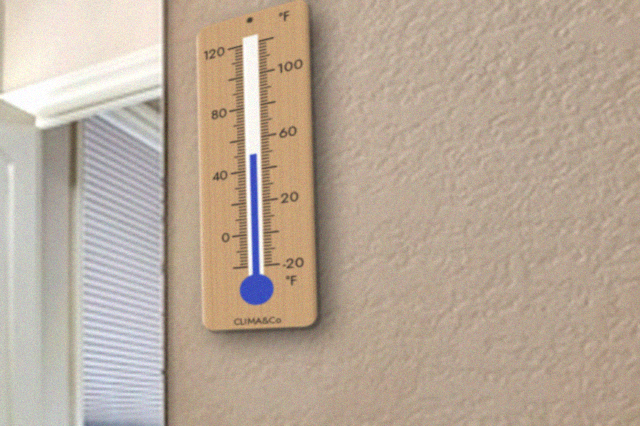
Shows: 50 °F
